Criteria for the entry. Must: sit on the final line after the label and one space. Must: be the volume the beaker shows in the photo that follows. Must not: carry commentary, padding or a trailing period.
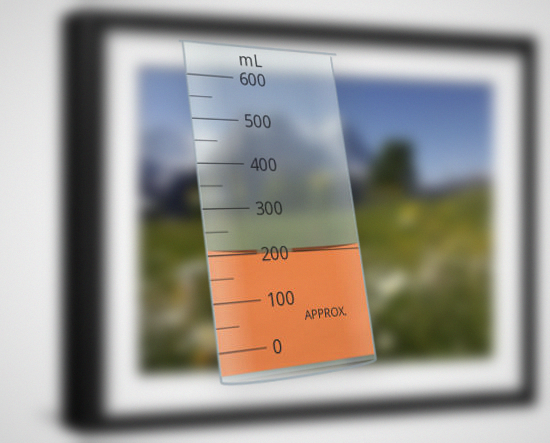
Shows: 200 mL
